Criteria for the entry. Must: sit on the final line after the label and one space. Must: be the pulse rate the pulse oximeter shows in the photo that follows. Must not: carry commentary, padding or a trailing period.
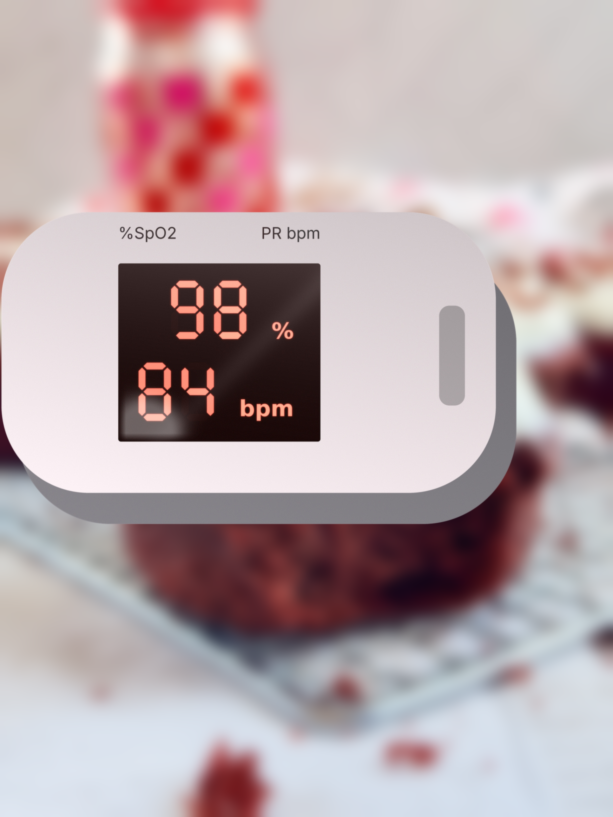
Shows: 84 bpm
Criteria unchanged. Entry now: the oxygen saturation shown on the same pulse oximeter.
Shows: 98 %
